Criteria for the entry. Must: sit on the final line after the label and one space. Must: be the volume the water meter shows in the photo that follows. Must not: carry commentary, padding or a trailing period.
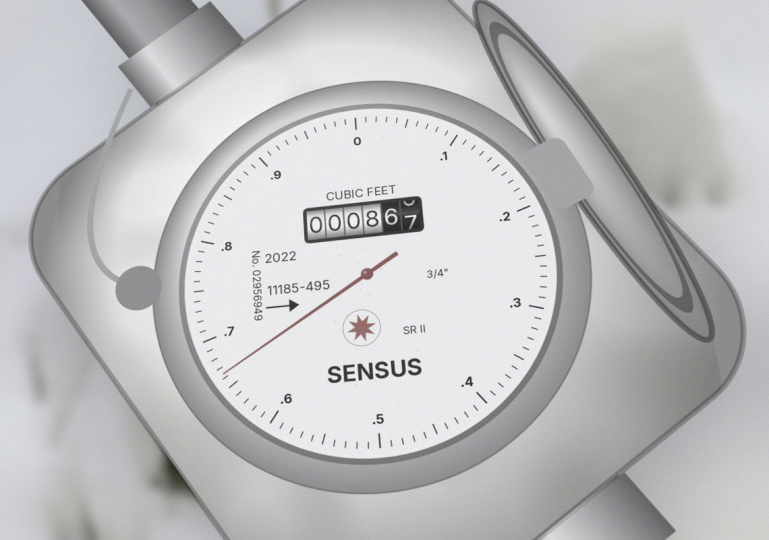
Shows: 866.66 ft³
